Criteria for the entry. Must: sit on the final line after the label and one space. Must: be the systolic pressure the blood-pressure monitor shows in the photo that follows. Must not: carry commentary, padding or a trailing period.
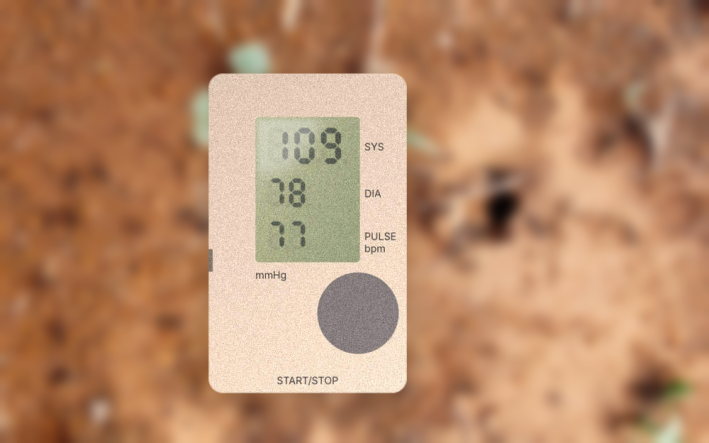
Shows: 109 mmHg
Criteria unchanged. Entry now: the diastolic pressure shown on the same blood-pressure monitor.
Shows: 78 mmHg
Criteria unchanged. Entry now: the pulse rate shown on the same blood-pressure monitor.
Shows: 77 bpm
